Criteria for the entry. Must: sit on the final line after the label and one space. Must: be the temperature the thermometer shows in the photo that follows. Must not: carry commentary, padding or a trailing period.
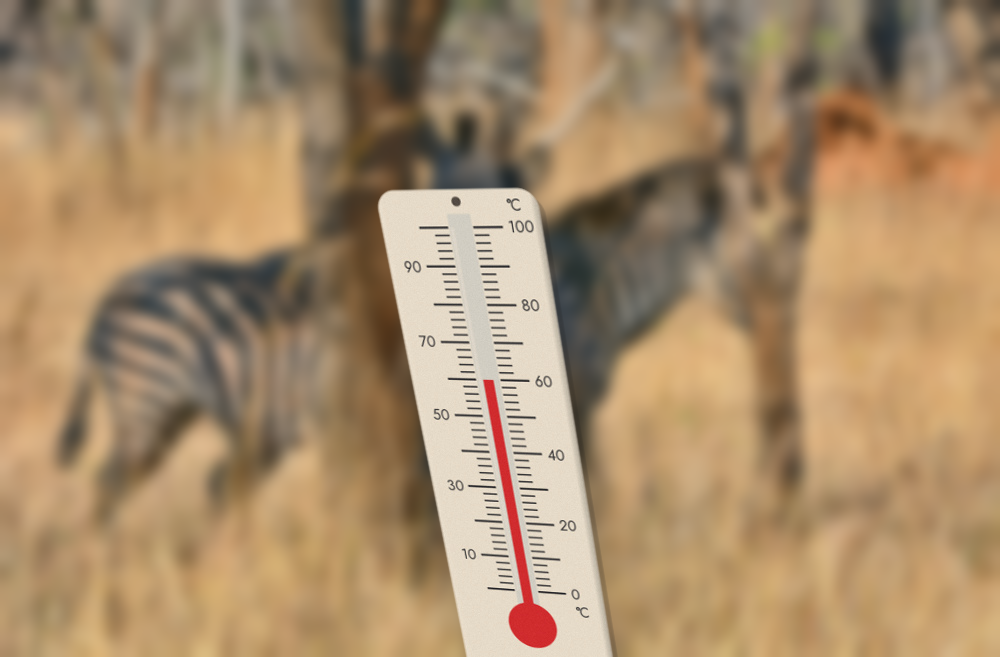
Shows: 60 °C
